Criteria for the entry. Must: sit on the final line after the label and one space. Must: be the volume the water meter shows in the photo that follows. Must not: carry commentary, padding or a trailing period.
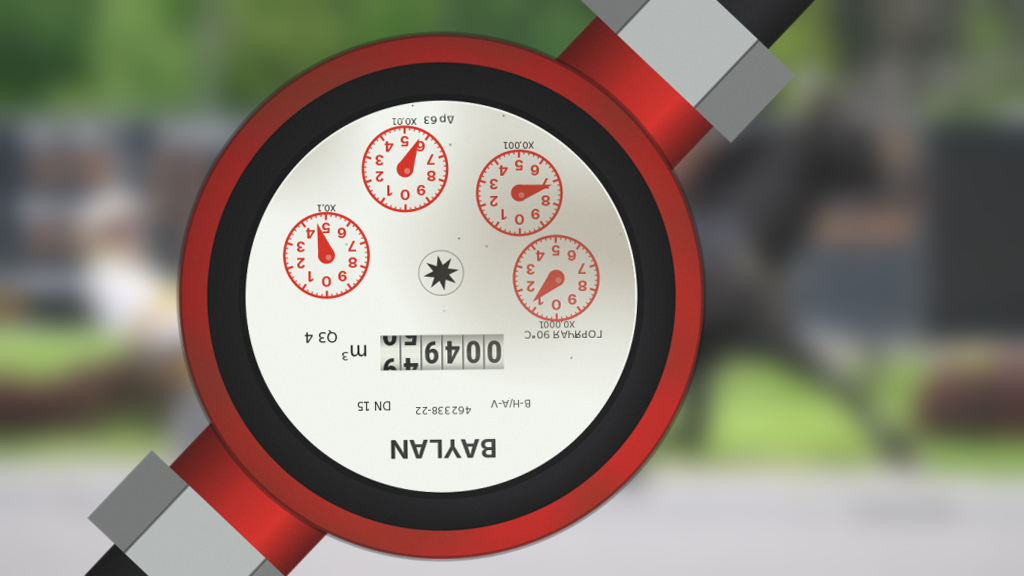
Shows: 4949.4571 m³
